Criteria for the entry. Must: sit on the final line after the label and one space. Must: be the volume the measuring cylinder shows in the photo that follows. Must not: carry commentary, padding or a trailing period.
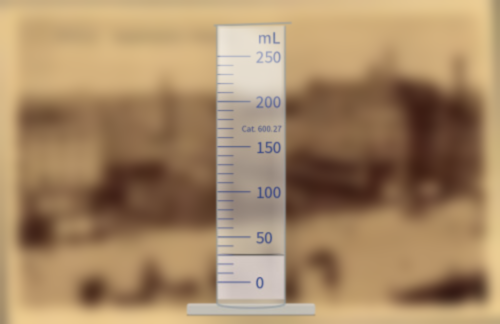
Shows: 30 mL
